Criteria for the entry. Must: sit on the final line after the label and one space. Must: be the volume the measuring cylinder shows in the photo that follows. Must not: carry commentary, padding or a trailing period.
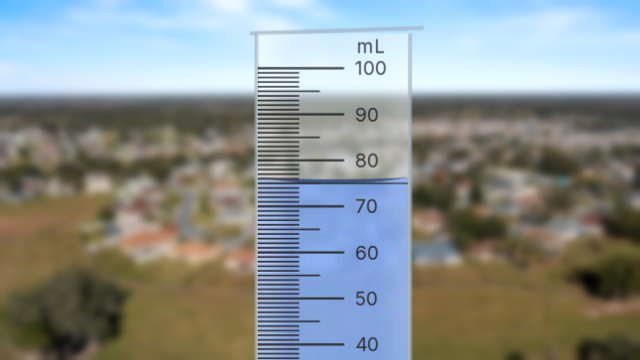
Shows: 75 mL
